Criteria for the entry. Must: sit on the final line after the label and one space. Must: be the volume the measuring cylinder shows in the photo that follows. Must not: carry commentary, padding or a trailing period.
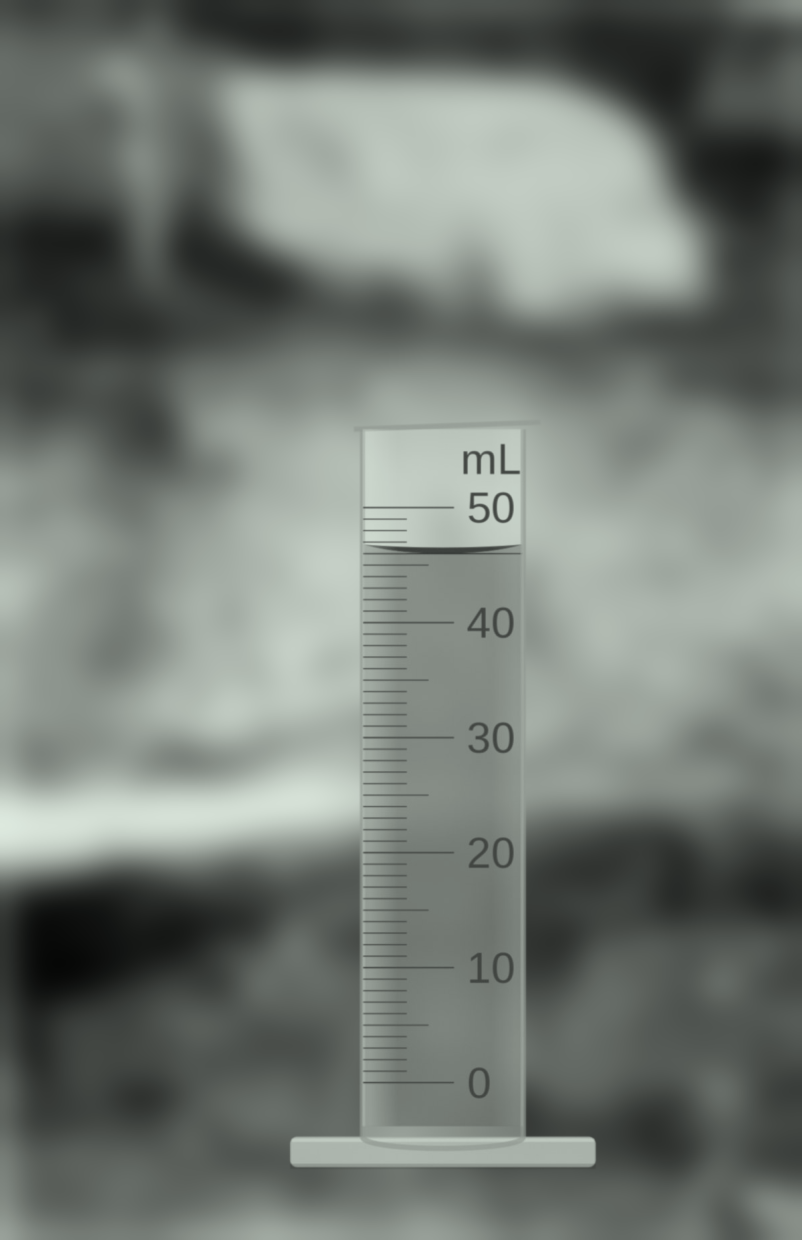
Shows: 46 mL
